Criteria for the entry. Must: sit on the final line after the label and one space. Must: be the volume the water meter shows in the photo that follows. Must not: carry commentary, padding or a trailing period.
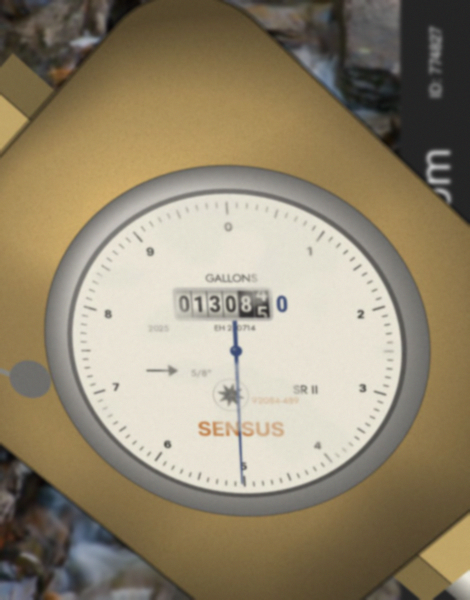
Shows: 130845.0 gal
